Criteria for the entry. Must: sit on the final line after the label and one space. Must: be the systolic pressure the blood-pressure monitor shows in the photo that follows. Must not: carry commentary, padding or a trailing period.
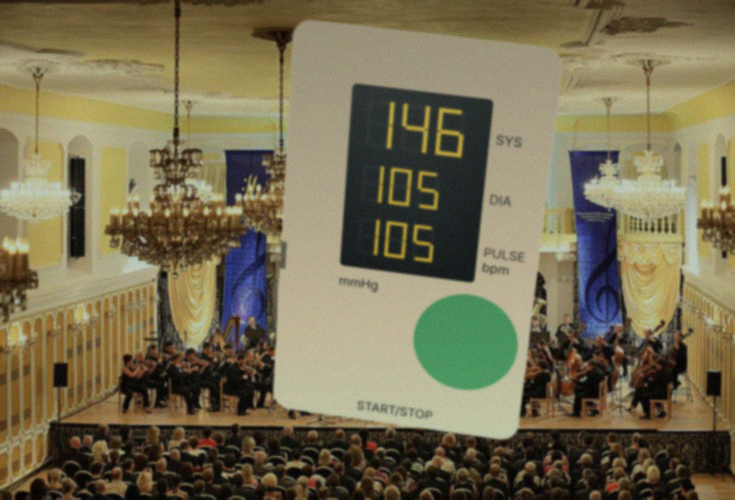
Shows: 146 mmHg
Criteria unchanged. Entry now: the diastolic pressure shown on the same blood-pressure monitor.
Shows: 105 mmHg
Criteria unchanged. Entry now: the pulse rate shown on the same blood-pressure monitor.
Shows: 105 bpm
